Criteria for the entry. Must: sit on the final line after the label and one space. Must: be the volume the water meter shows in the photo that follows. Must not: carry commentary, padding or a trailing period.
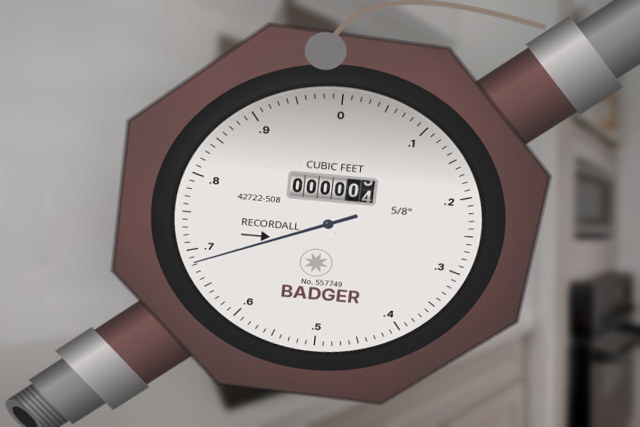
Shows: 3.68 ft³
